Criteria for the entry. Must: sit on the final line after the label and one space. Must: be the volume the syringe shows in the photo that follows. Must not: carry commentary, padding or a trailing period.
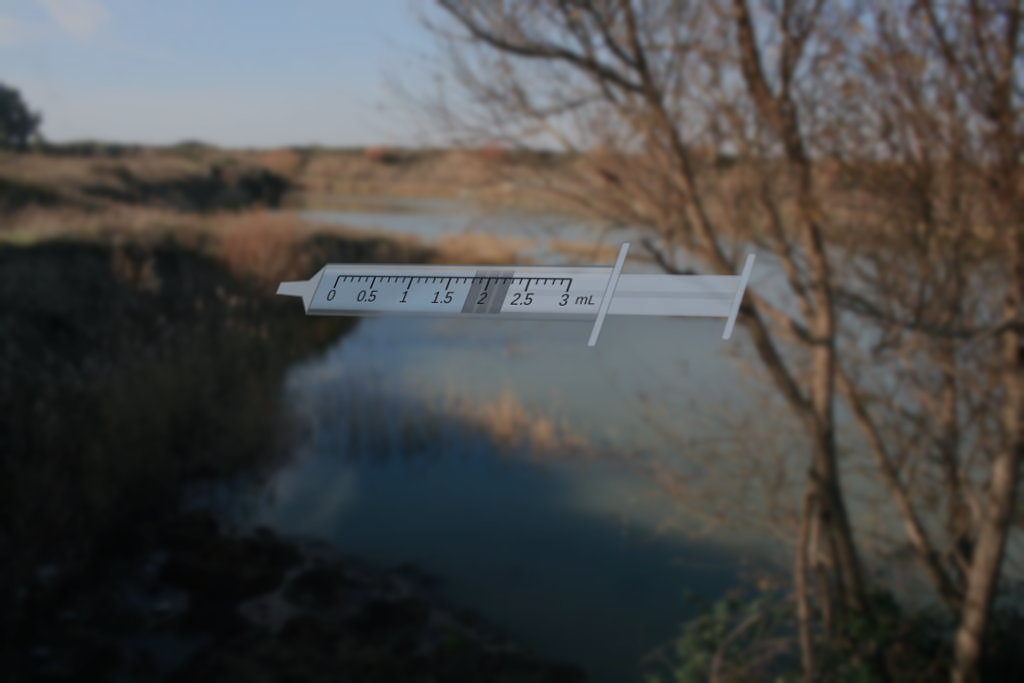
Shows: 1.8 mL
